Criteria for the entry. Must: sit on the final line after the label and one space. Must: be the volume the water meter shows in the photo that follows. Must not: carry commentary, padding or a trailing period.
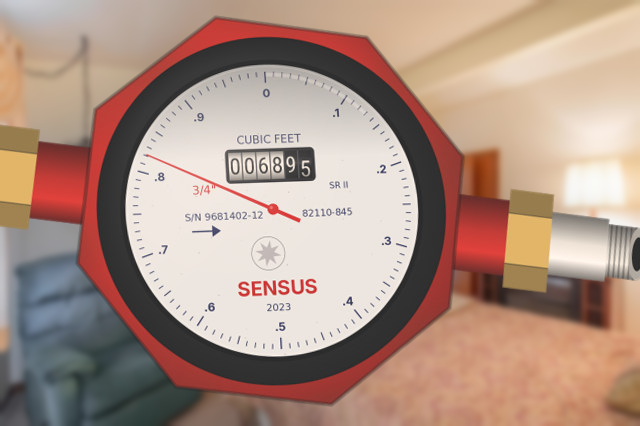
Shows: 6894.82 ft³
